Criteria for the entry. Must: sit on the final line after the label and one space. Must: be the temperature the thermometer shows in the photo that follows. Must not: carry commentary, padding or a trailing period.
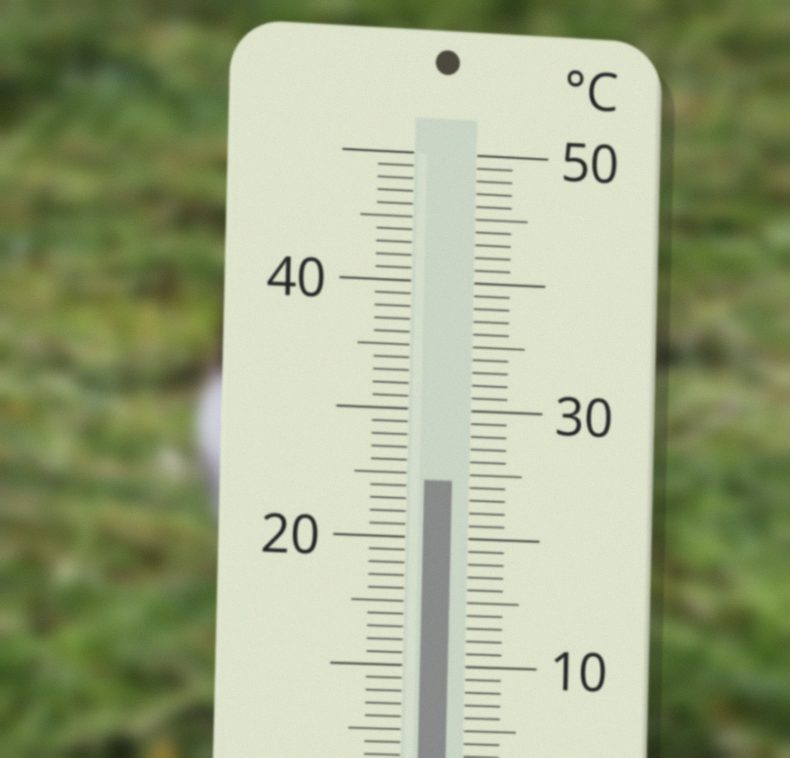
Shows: 24.5 °C
